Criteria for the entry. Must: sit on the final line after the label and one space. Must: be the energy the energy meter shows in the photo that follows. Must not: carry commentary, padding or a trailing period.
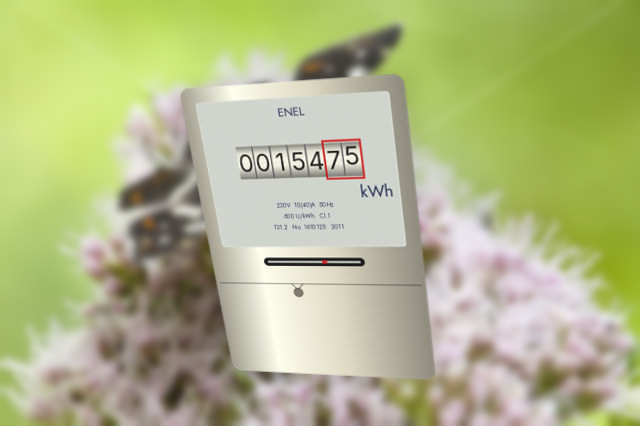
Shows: 154.75 kWh
